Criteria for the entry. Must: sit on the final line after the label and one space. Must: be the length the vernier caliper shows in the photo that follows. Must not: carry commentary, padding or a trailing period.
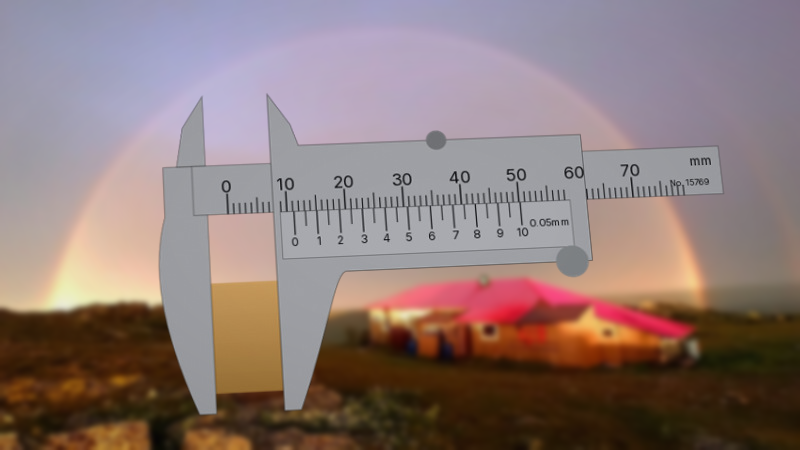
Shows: 11.2 mm
